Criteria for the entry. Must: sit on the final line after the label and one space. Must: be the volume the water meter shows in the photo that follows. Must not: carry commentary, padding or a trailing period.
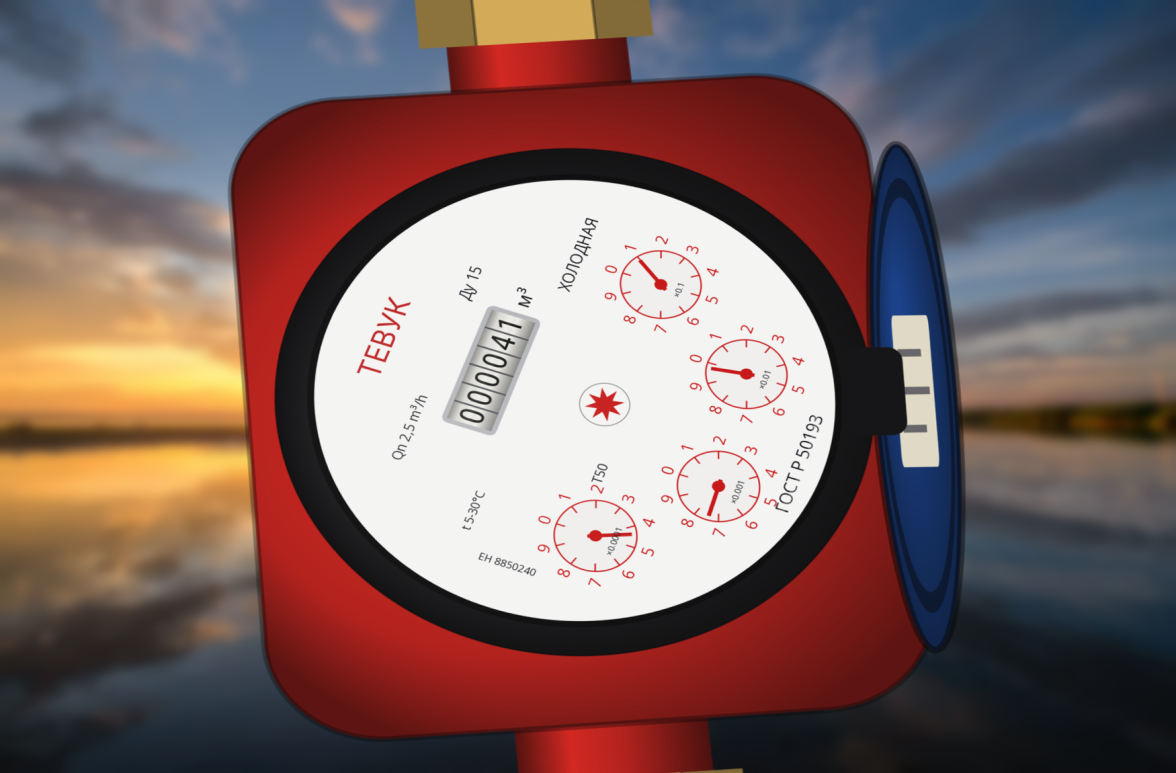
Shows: 41.0974 m³
